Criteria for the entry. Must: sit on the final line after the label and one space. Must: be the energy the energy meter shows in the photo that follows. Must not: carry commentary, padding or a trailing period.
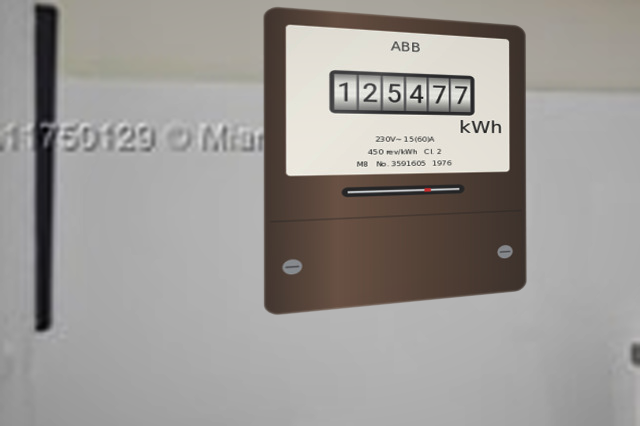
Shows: 125477 kWh
